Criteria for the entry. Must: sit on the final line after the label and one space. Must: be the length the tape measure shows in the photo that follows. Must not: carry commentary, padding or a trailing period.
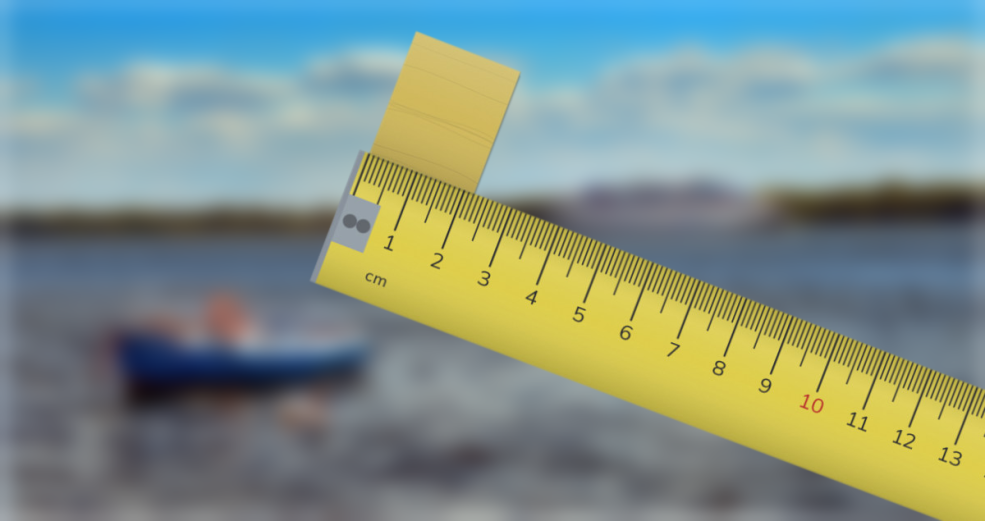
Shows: 2.2 cm
